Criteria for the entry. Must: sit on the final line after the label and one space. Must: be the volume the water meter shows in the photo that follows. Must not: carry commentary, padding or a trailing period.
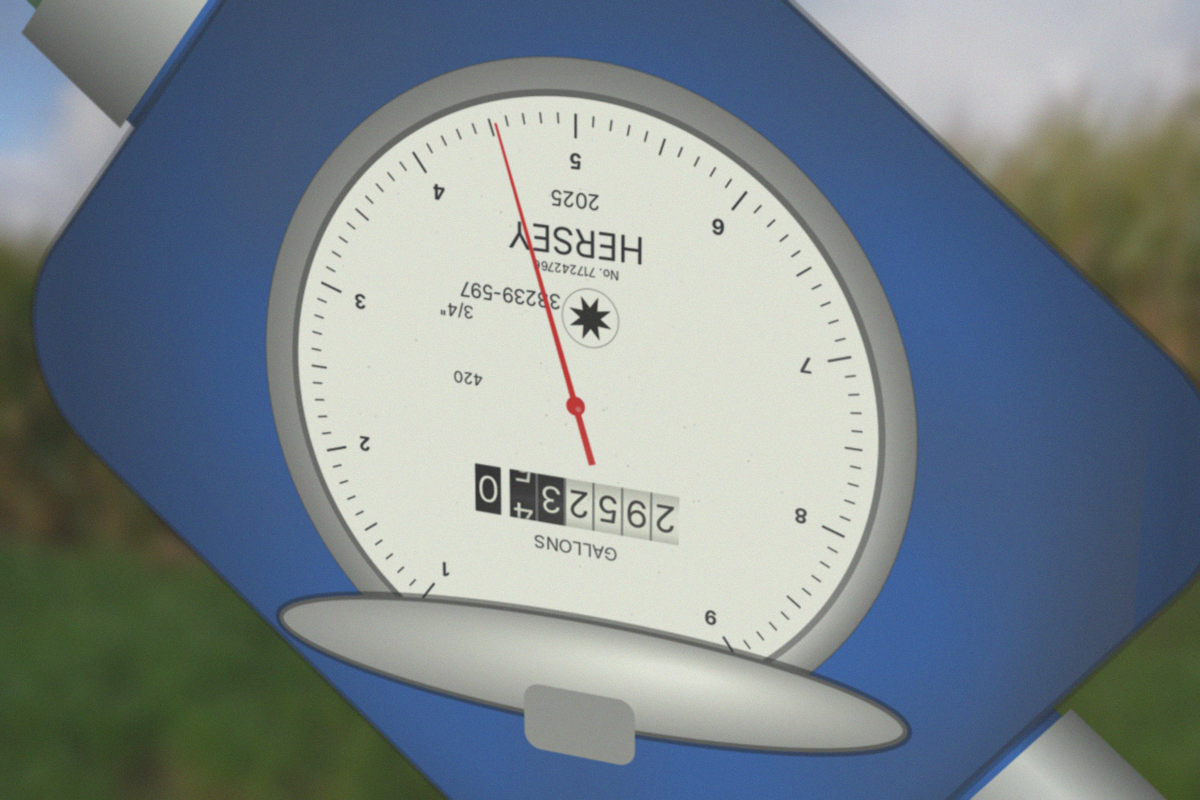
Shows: 2952344.5 gal
